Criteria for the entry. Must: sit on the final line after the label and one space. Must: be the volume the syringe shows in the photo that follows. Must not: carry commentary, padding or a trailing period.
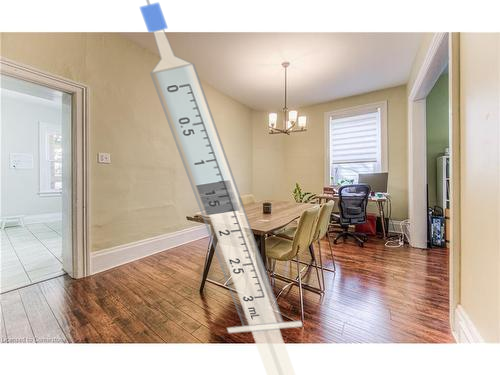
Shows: 1.3 mL
